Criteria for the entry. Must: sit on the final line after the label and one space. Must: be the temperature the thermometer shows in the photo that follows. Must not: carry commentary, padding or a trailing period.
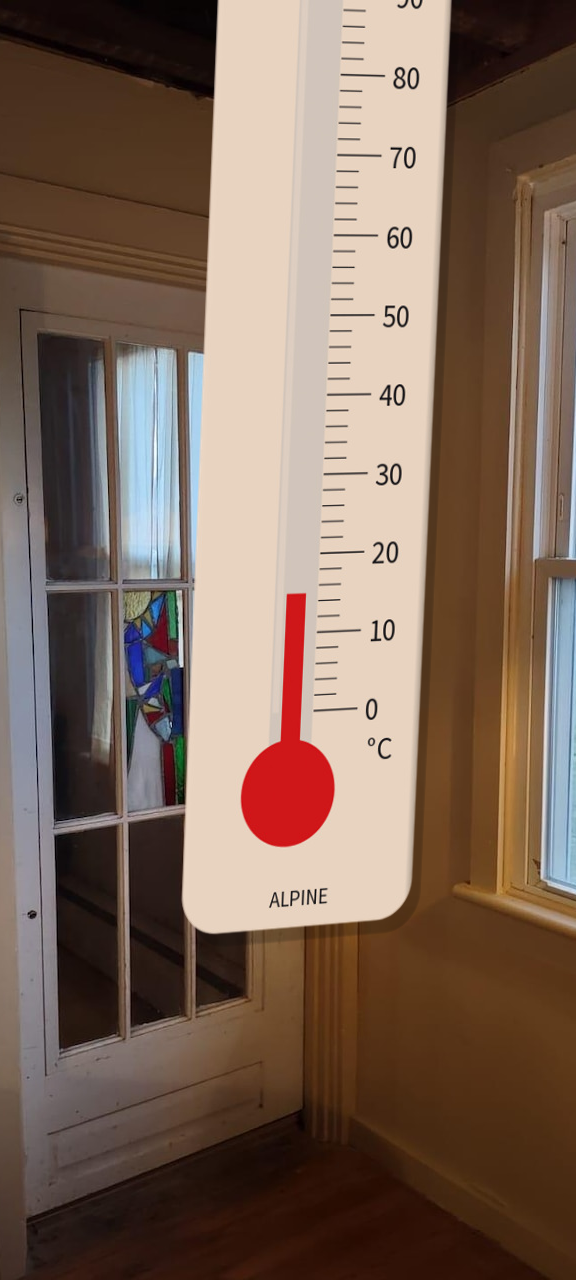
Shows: 15 °C
